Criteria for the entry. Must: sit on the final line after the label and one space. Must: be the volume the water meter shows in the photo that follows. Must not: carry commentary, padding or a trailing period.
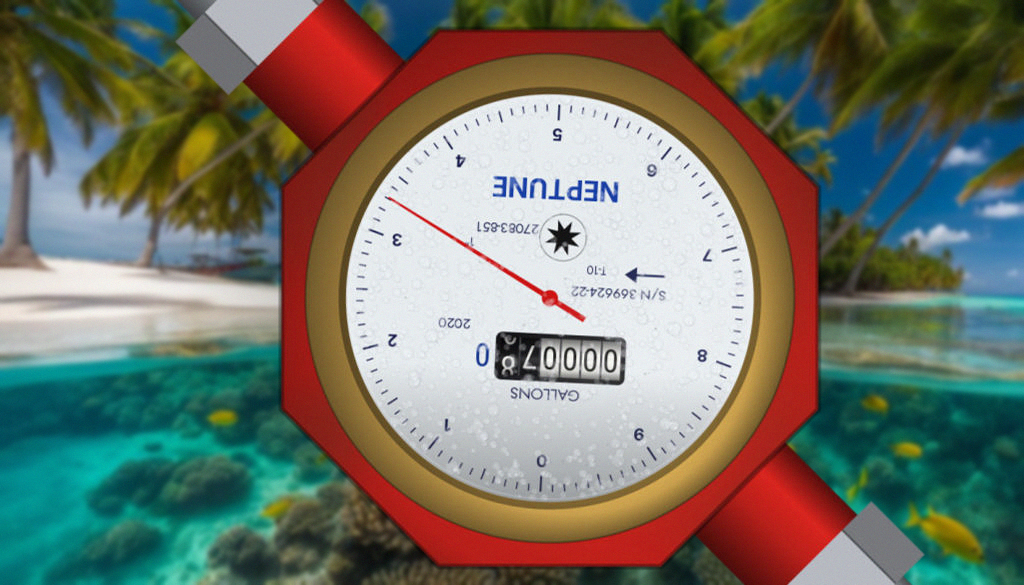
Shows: 783.3 gal
